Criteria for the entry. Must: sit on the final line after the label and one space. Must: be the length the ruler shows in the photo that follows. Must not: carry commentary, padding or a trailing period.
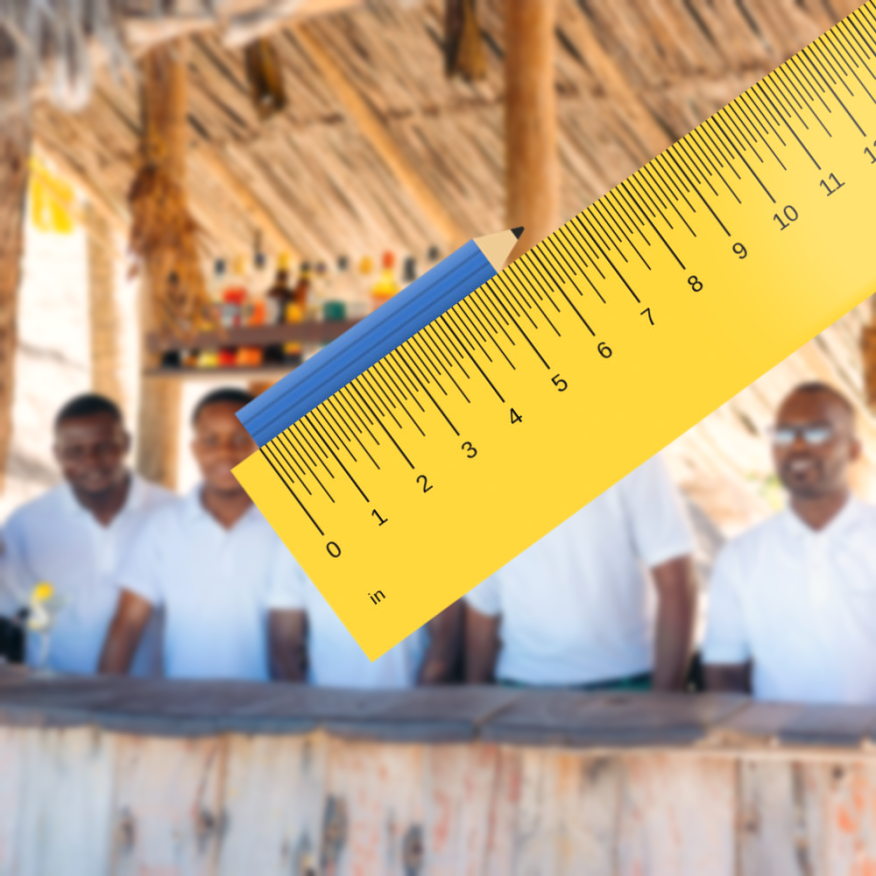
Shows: 6.125 in
